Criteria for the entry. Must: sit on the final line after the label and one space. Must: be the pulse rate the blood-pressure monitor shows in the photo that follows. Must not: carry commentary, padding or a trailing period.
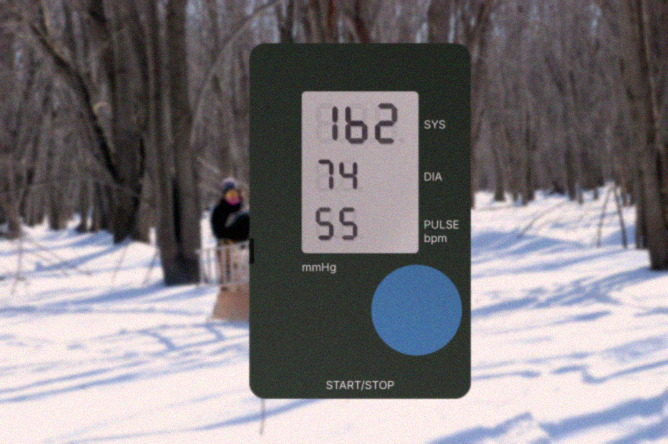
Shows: 55 bpm
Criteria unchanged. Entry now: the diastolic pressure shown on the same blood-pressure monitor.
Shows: 74 mmHg
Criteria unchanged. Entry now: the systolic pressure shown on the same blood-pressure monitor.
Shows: 162 mmHg
